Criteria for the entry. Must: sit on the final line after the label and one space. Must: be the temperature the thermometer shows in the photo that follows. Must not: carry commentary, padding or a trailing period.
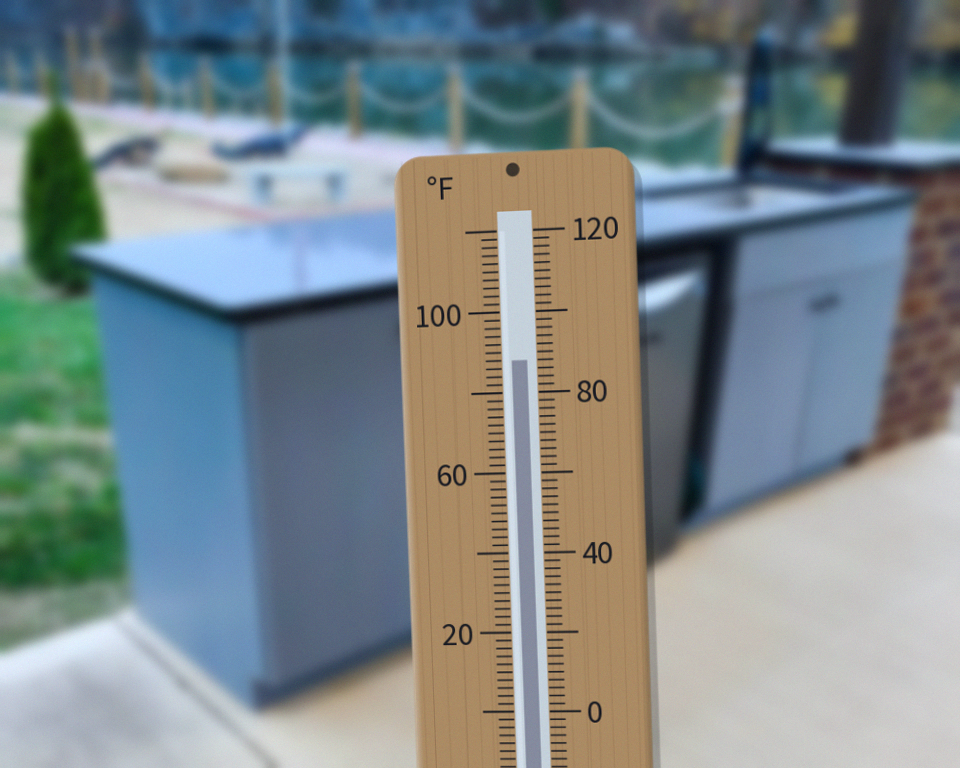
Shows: 88 °F
